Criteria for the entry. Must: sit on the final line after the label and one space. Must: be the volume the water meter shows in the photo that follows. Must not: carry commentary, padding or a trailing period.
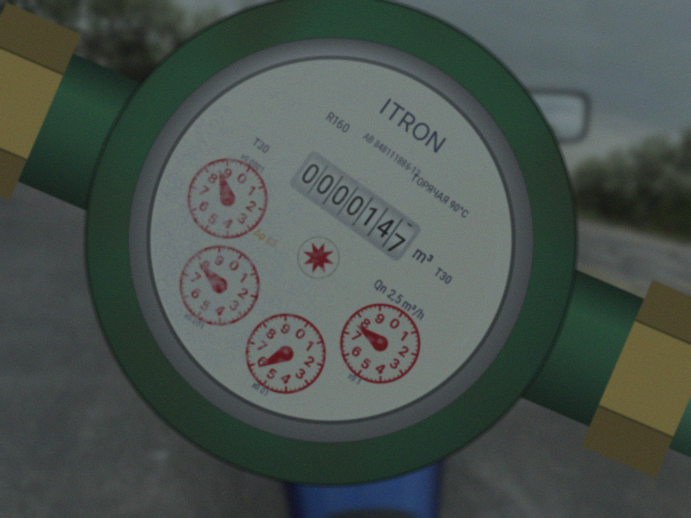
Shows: 146.7578 m³
